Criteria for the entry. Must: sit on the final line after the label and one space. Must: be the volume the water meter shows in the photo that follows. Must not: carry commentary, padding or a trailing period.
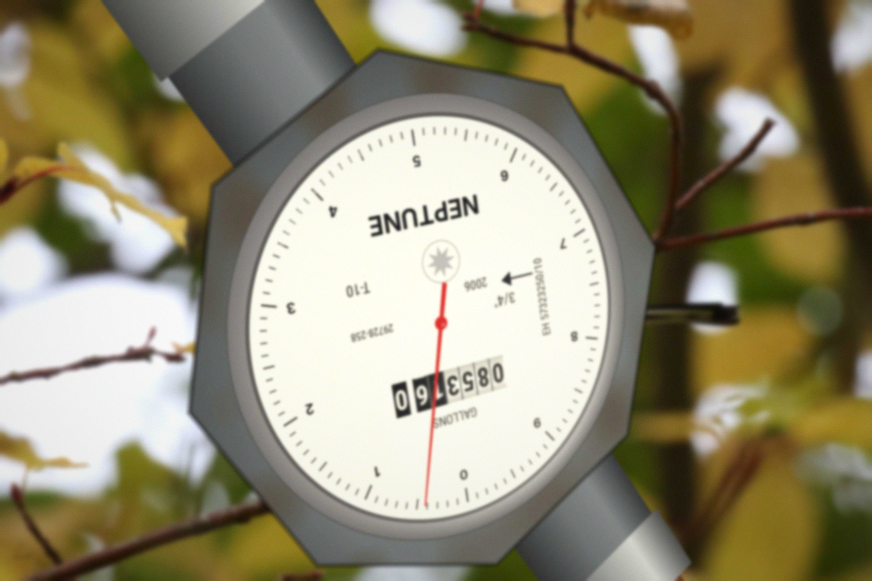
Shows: 853160.4 gal
